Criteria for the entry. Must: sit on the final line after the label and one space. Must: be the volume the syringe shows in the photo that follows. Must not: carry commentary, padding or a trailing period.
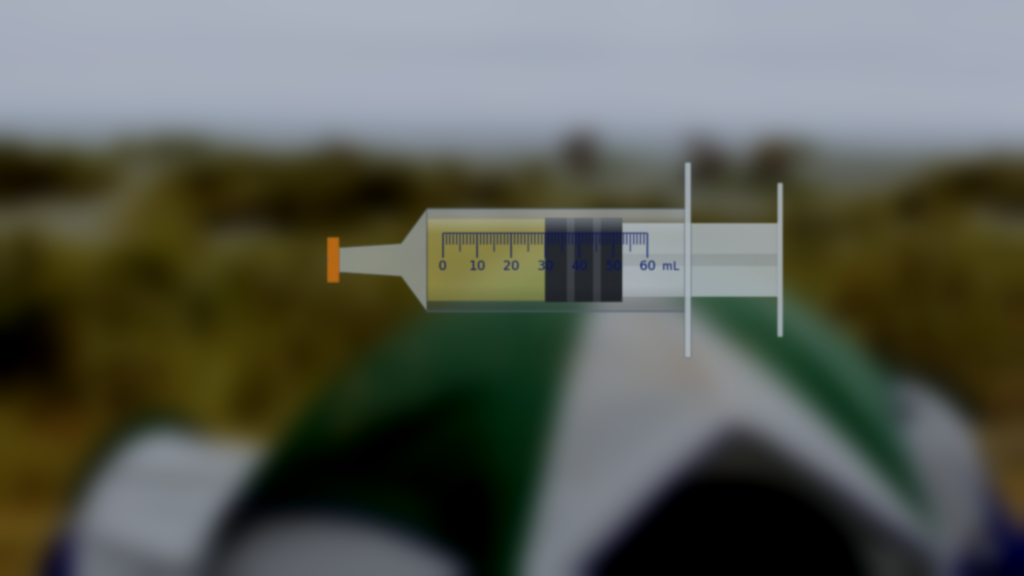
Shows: 30 mL
